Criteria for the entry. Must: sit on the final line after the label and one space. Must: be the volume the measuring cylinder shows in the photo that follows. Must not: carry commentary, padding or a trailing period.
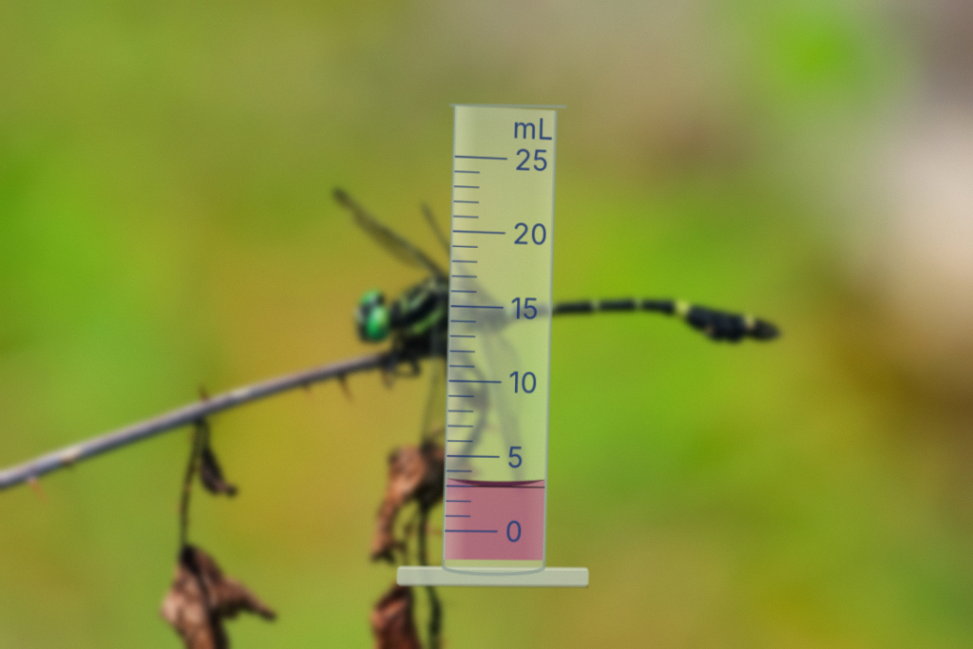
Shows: 3 mL
